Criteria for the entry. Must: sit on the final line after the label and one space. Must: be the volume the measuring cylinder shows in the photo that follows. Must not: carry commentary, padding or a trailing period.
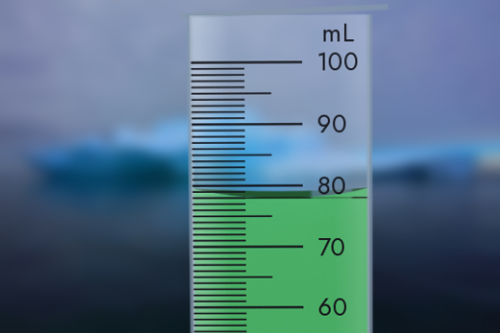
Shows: 78 mL
